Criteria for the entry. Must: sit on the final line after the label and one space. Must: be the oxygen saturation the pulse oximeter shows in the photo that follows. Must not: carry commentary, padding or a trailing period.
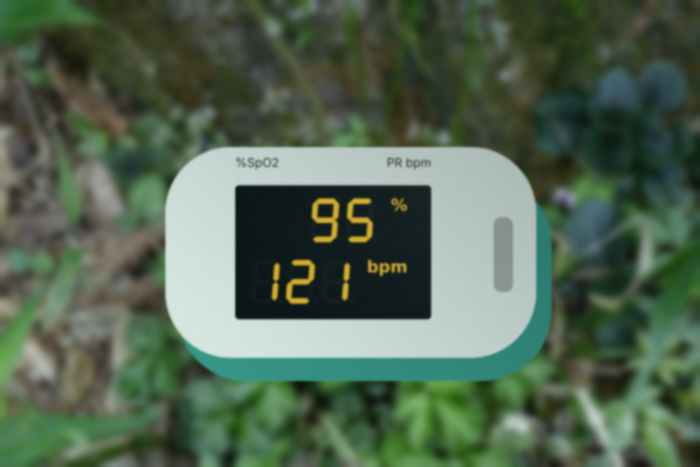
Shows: 95 %
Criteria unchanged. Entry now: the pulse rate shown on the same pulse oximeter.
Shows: 121 bpm
